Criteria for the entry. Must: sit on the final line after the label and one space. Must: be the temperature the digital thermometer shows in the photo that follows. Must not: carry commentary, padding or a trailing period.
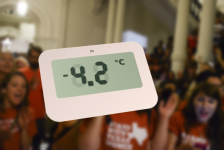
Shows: -4.2 °C
